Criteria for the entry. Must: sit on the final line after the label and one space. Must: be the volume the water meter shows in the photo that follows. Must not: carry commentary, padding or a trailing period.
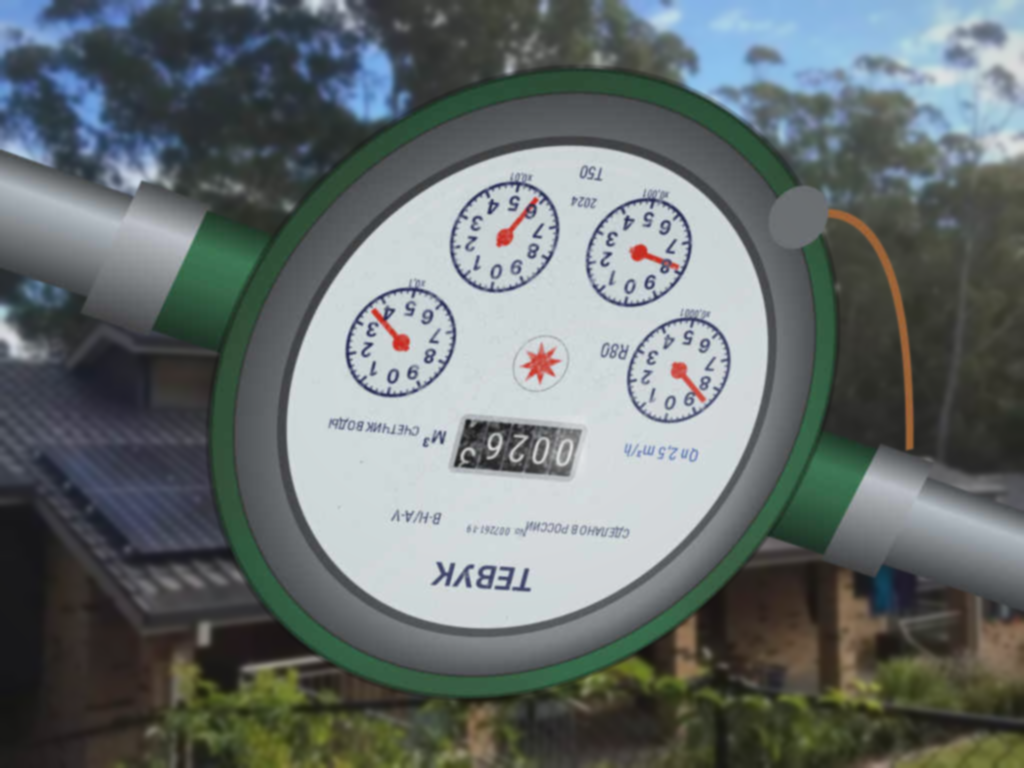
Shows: 263.3578 m³
